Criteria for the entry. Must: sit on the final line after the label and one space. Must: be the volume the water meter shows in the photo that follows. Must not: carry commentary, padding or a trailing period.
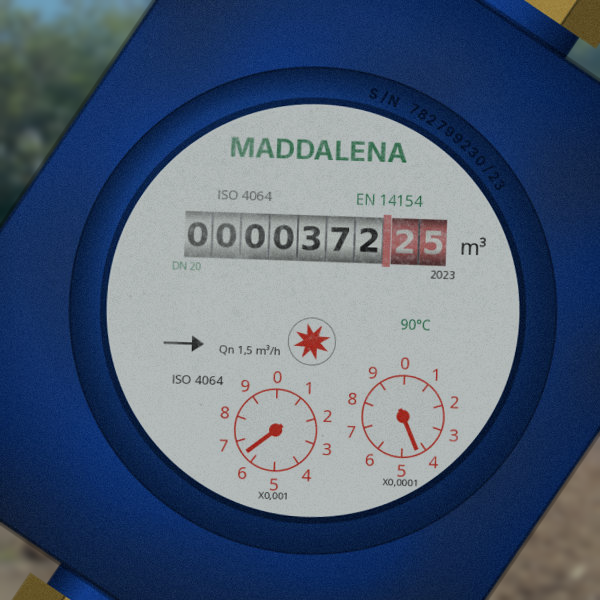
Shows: 372.2564 m³
